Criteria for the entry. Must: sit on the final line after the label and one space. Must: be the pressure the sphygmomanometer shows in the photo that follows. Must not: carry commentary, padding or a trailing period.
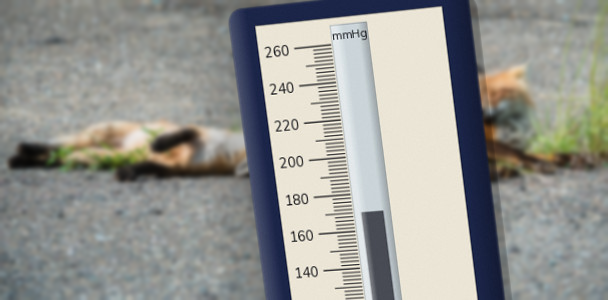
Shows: 170 mmHg
